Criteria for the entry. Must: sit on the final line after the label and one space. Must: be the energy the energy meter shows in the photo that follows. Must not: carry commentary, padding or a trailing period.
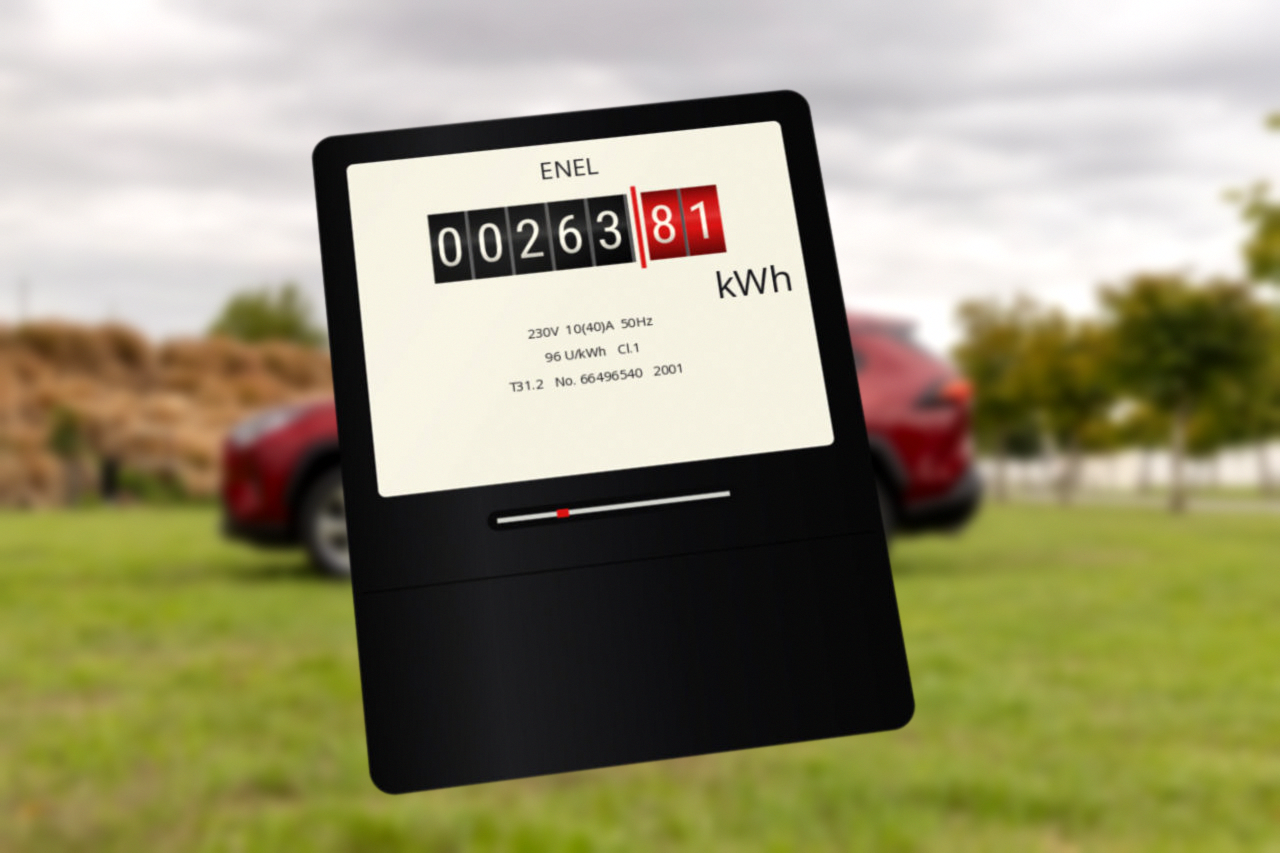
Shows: 263.81 kWh
